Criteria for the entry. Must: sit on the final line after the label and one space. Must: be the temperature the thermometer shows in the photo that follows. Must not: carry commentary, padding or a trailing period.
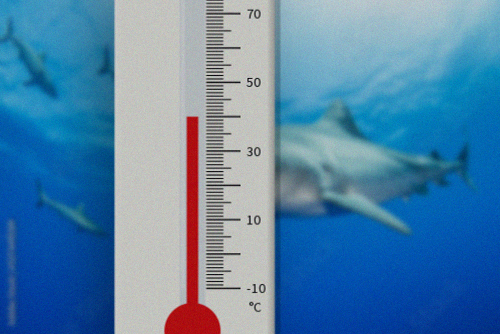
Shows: 40 °C
